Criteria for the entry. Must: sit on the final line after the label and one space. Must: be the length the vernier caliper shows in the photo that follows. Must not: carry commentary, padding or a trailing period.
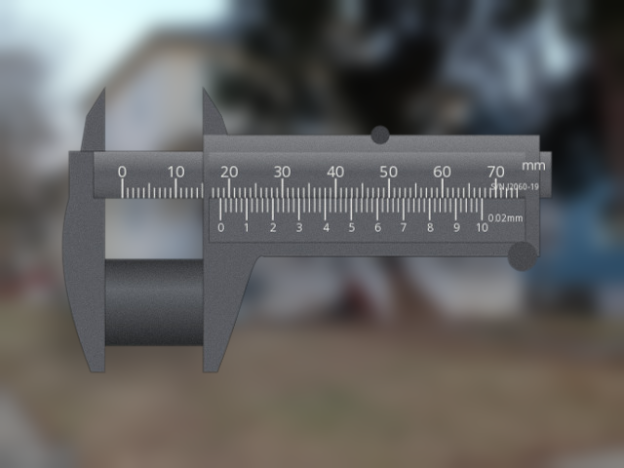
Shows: 18.4 mm
